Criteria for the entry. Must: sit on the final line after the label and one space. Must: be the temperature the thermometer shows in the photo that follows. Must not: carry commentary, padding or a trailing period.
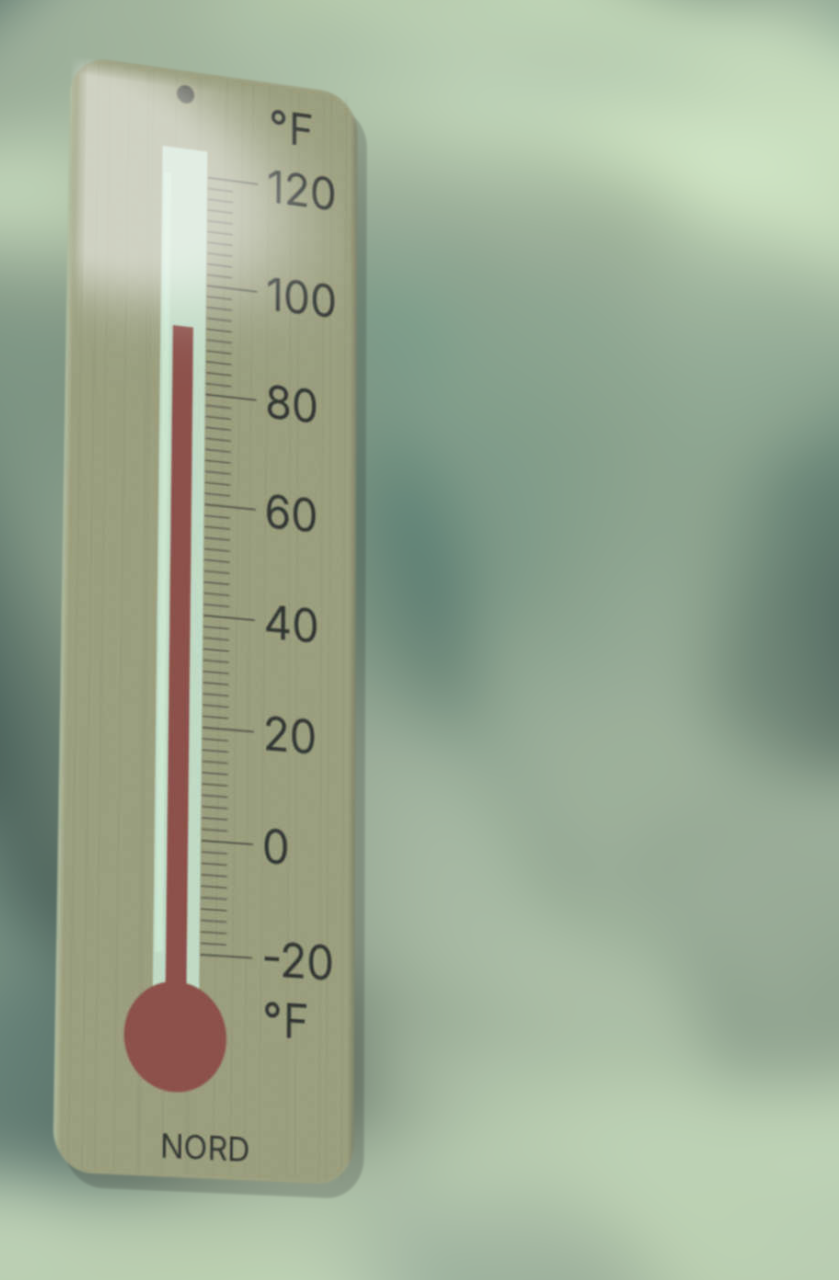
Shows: 92 °F
